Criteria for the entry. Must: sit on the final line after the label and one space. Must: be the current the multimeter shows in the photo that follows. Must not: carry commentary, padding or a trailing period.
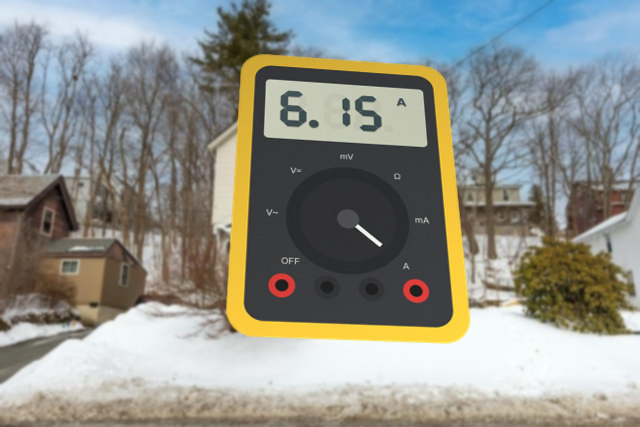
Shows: 6.15 A
